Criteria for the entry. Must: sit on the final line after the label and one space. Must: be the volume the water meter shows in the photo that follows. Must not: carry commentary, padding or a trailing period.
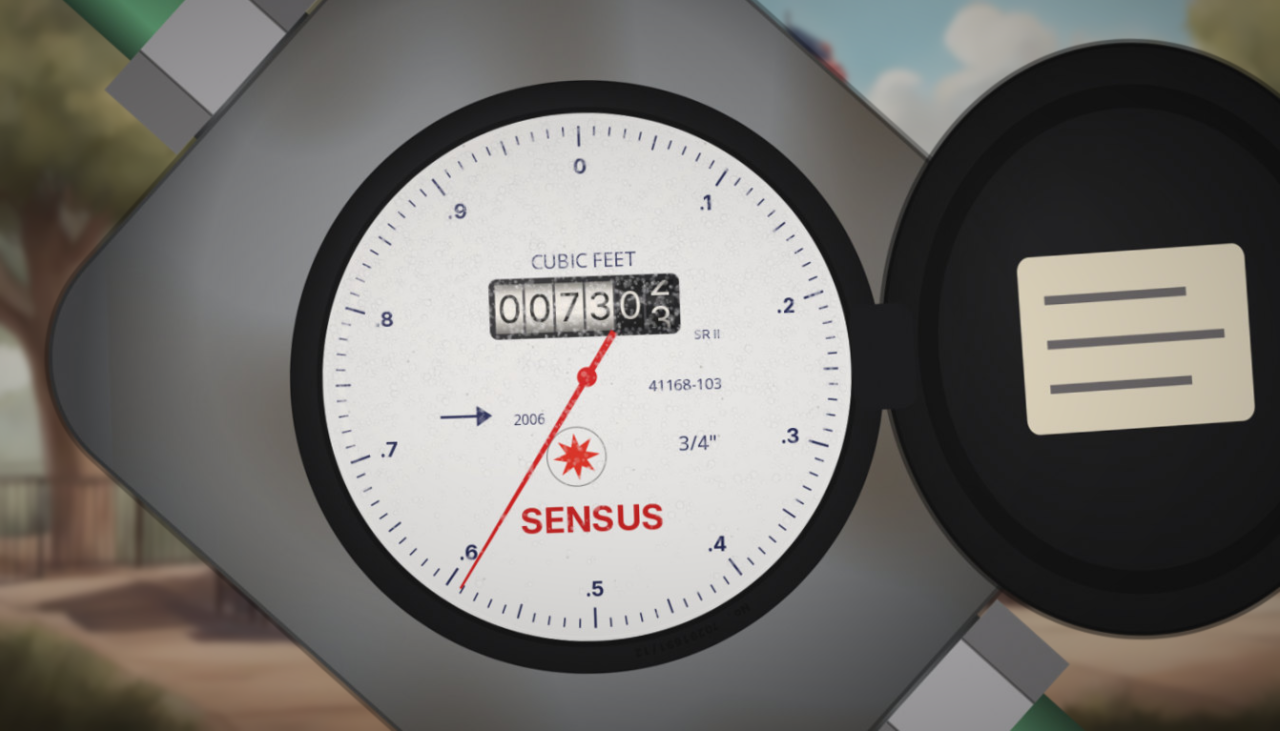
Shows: 7302.59 ft³
